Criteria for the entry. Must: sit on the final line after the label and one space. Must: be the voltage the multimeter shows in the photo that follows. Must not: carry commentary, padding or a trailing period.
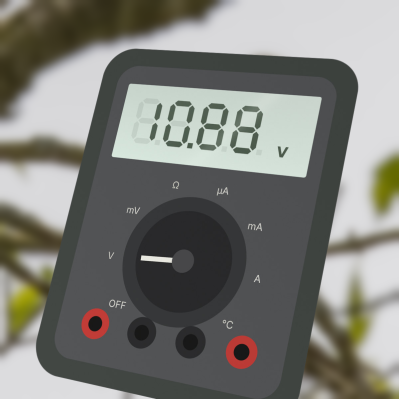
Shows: 10.88 V
